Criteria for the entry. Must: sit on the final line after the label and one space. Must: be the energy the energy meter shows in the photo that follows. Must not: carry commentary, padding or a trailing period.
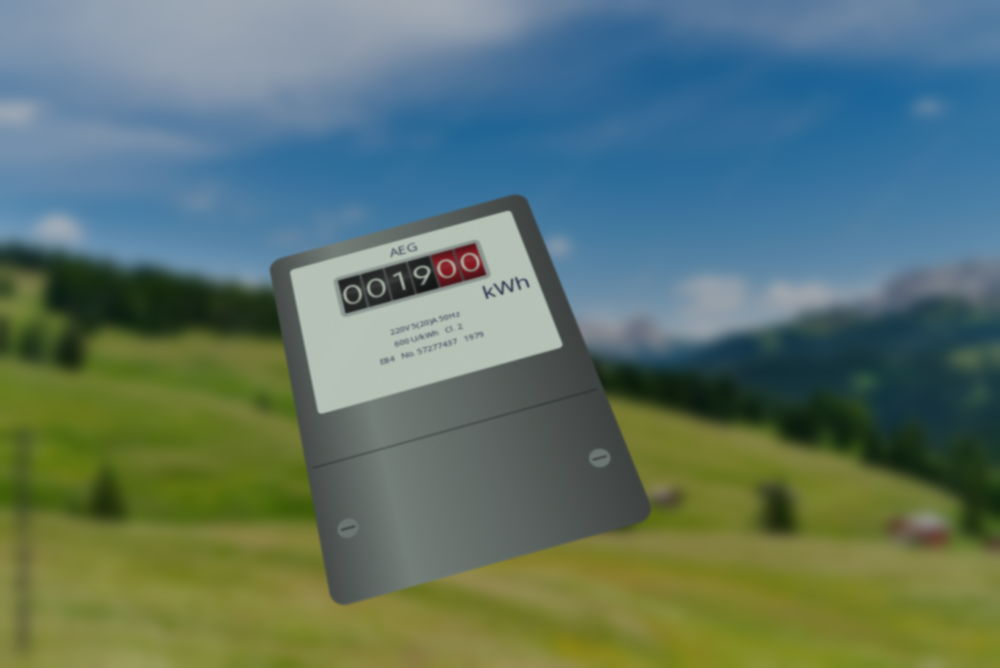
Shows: 19.00 kWh
